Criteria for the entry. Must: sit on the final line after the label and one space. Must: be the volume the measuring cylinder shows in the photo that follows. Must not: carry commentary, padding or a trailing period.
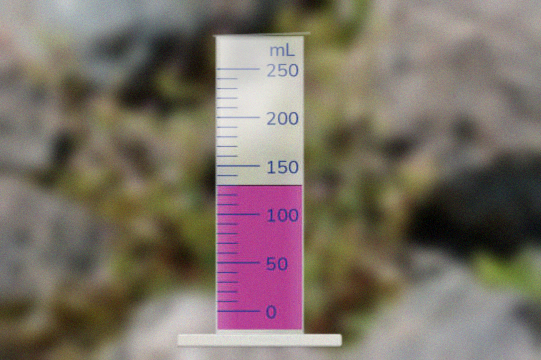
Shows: 130 mL
